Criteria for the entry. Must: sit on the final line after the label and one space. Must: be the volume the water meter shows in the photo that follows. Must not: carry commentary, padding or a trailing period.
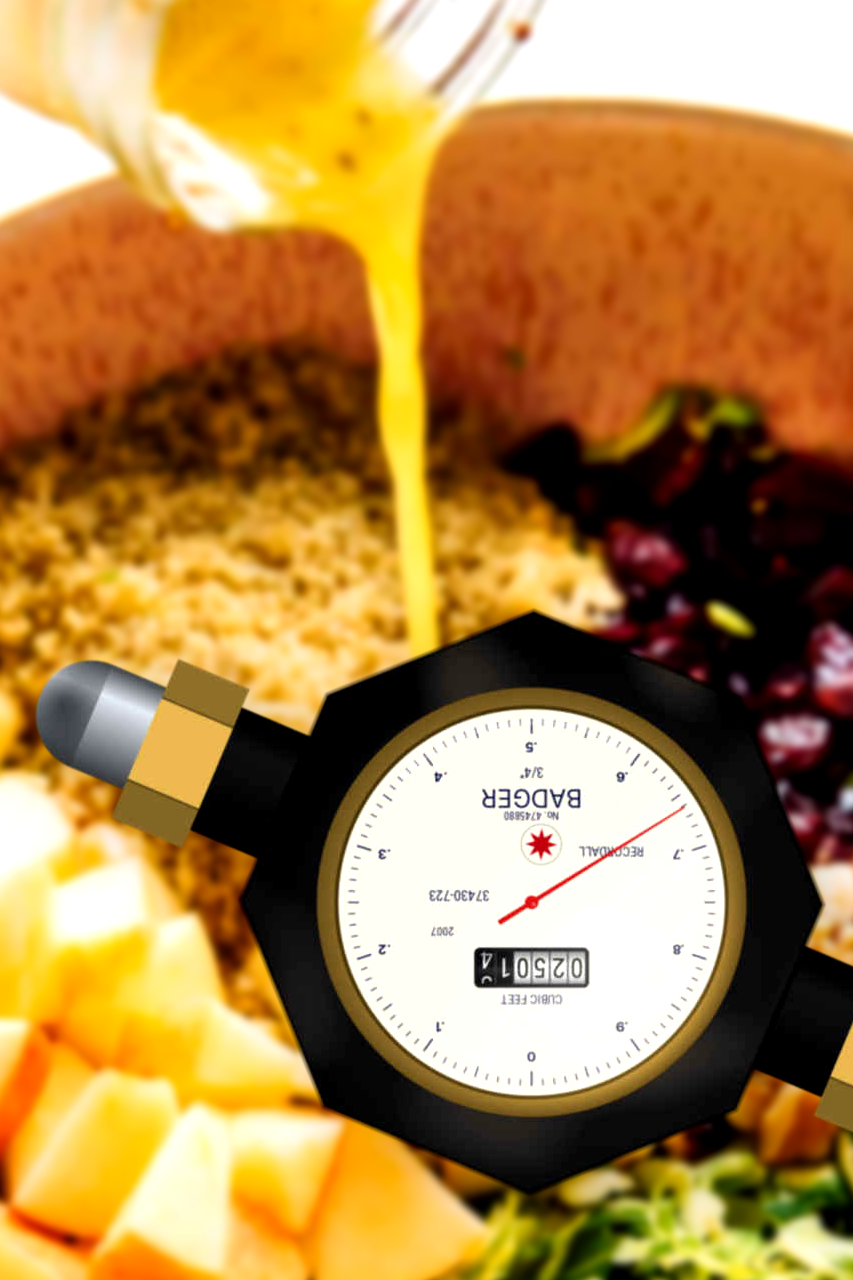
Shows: 25013.66 ft³
